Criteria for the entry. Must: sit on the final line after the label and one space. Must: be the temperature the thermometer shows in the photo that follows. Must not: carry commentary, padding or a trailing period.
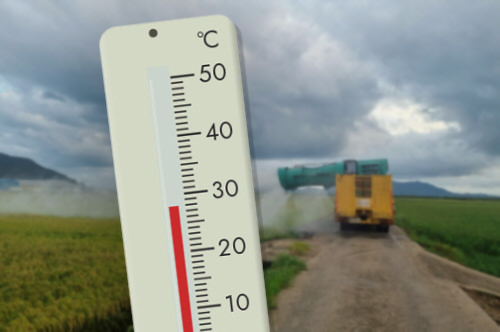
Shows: 28 °C
